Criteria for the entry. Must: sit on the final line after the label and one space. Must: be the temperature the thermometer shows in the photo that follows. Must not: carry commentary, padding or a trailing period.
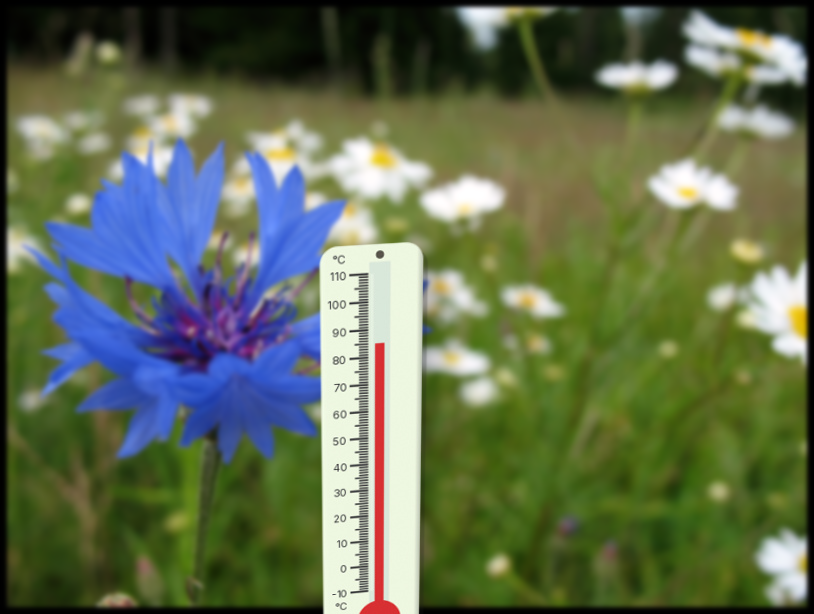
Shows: 85 °C
